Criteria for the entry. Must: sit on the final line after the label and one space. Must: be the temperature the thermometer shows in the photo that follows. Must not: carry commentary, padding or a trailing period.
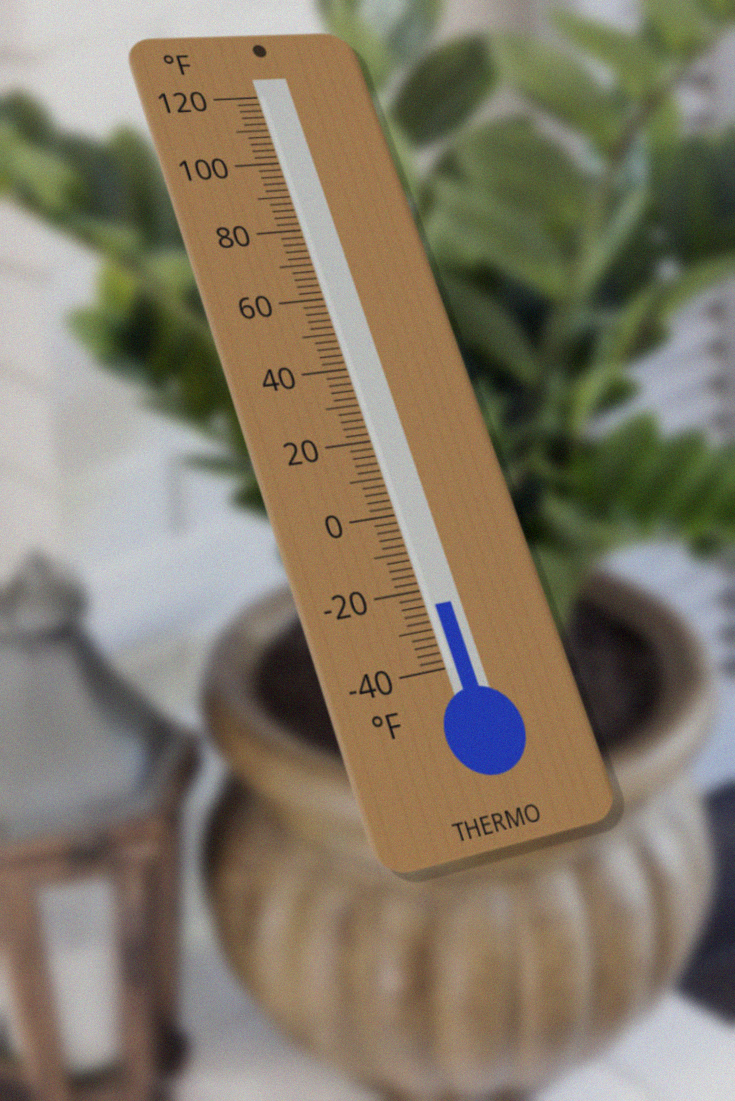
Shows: -24 °F
